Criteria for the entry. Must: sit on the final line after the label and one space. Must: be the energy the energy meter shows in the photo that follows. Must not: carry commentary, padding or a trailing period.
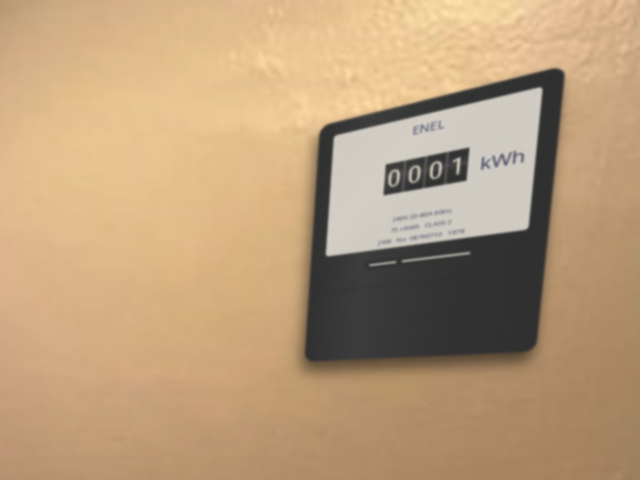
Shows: 1 kWh
